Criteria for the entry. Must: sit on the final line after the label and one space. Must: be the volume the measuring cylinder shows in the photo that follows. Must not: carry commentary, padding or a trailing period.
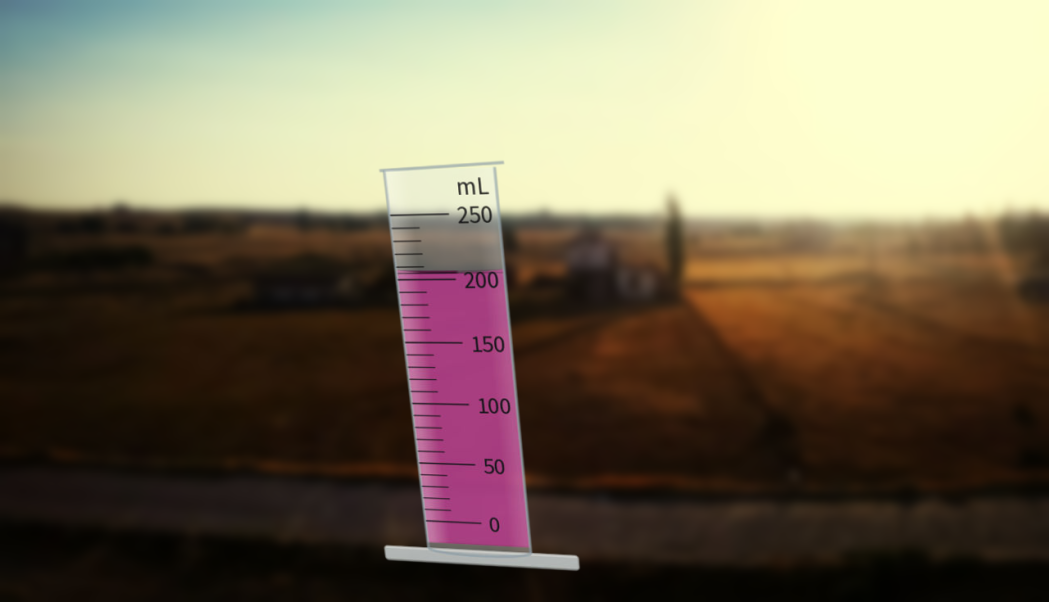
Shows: 205 mL
